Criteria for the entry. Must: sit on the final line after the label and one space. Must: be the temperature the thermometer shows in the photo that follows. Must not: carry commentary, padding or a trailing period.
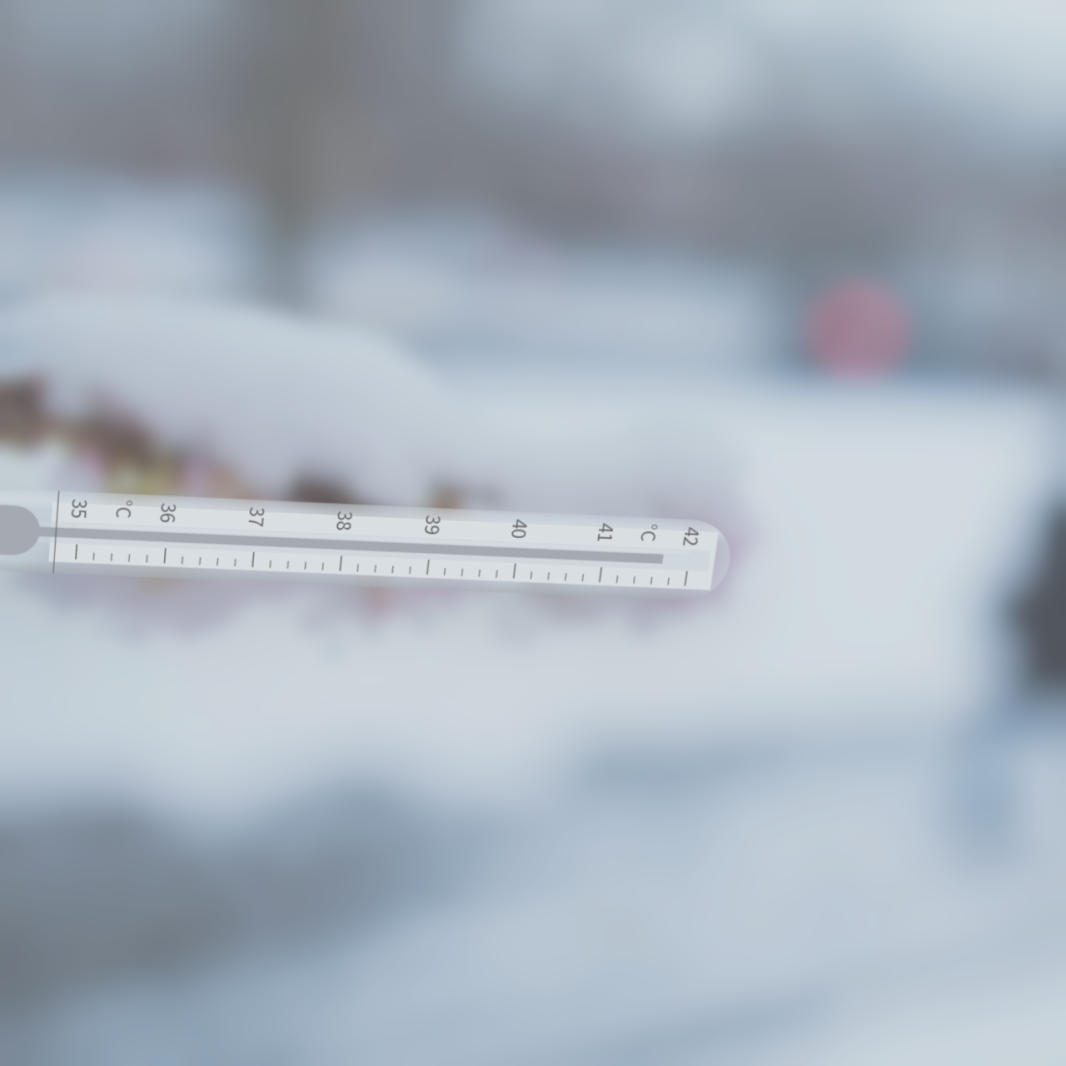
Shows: 41.7 °C
